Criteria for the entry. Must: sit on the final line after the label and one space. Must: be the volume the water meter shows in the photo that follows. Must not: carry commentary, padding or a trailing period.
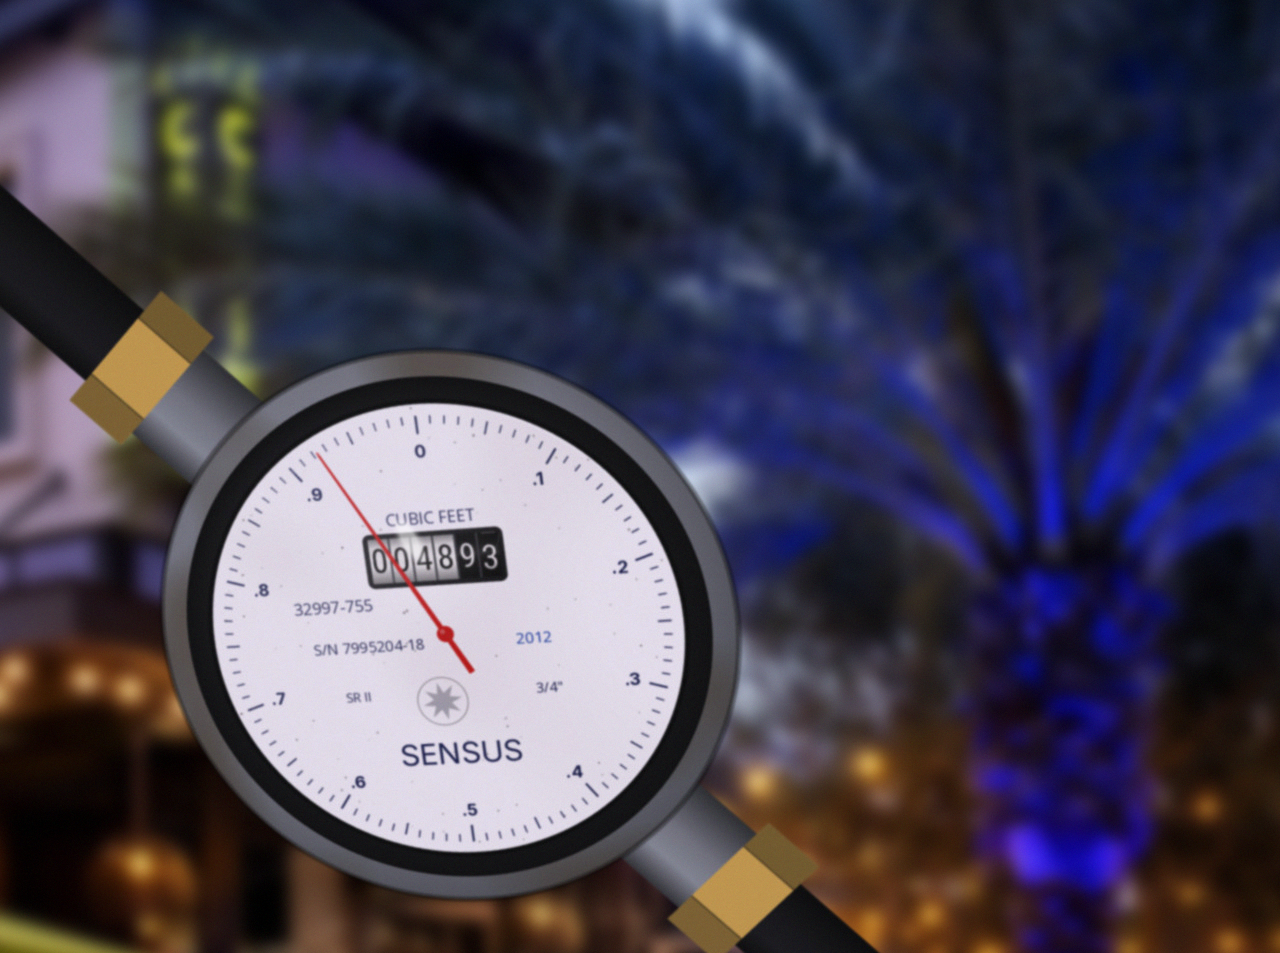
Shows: 4892.92 ft³
